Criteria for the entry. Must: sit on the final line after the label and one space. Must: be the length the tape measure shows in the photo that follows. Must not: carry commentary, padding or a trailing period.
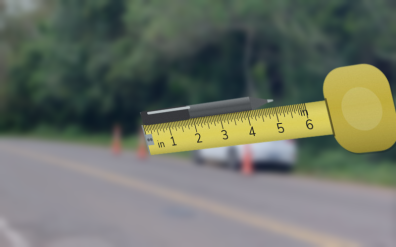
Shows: 5 in
